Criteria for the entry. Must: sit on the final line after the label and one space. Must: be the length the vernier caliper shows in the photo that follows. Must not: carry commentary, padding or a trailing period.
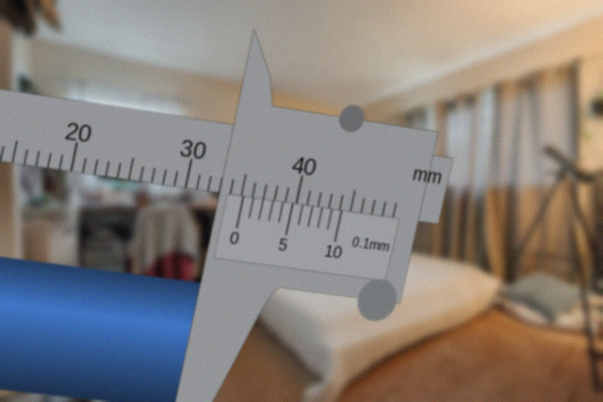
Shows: 35.2 mm
